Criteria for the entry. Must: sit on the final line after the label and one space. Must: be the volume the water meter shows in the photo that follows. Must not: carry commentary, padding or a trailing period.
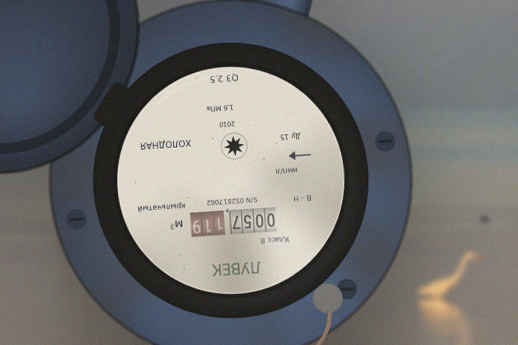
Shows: 57.119 m³
